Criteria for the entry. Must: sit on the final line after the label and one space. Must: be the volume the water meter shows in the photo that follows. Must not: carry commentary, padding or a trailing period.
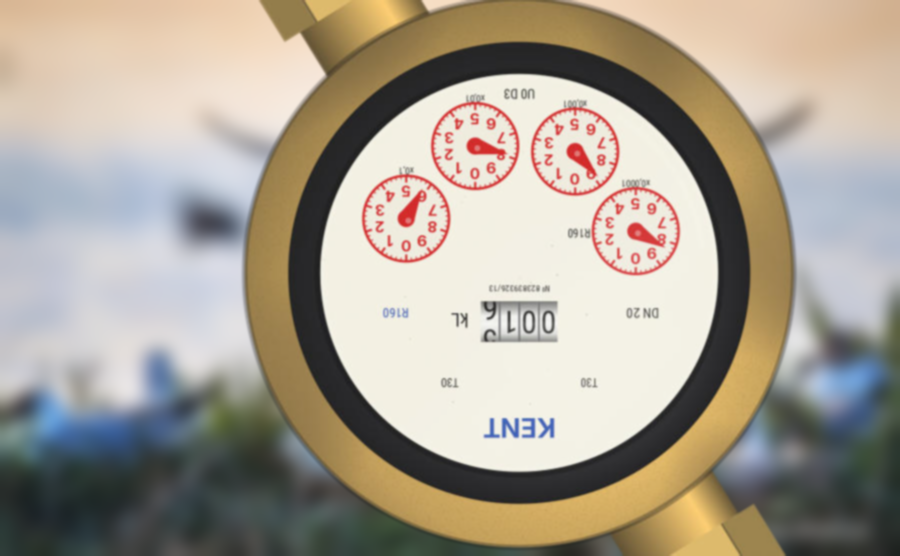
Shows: 15.5788 kL
